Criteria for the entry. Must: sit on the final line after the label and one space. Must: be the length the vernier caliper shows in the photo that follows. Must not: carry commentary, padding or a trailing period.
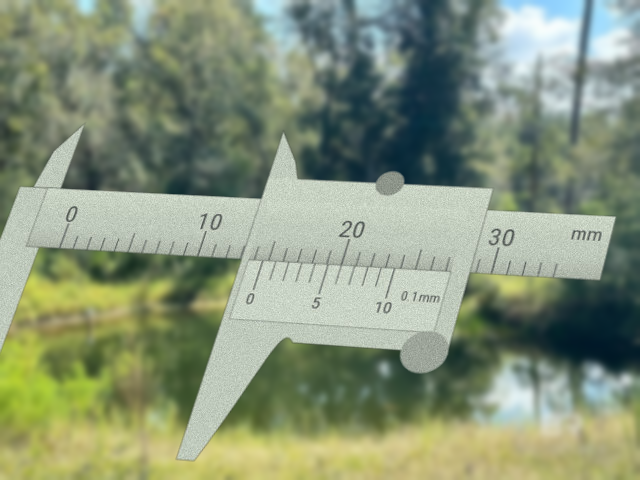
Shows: 14.6 mm
